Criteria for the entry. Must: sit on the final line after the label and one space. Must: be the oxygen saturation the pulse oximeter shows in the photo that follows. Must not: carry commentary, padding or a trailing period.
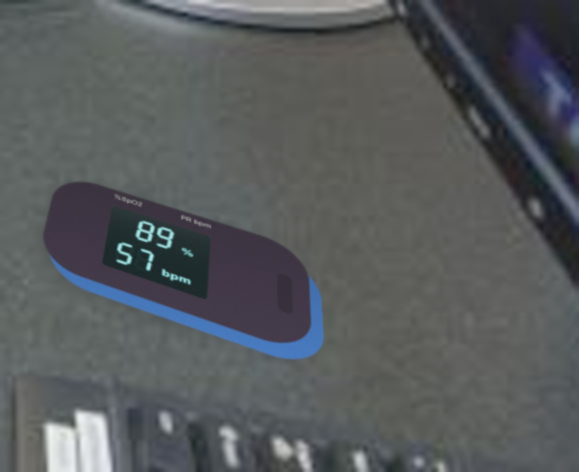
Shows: 89 %
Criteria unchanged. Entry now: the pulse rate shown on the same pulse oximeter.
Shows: 57 bpm
